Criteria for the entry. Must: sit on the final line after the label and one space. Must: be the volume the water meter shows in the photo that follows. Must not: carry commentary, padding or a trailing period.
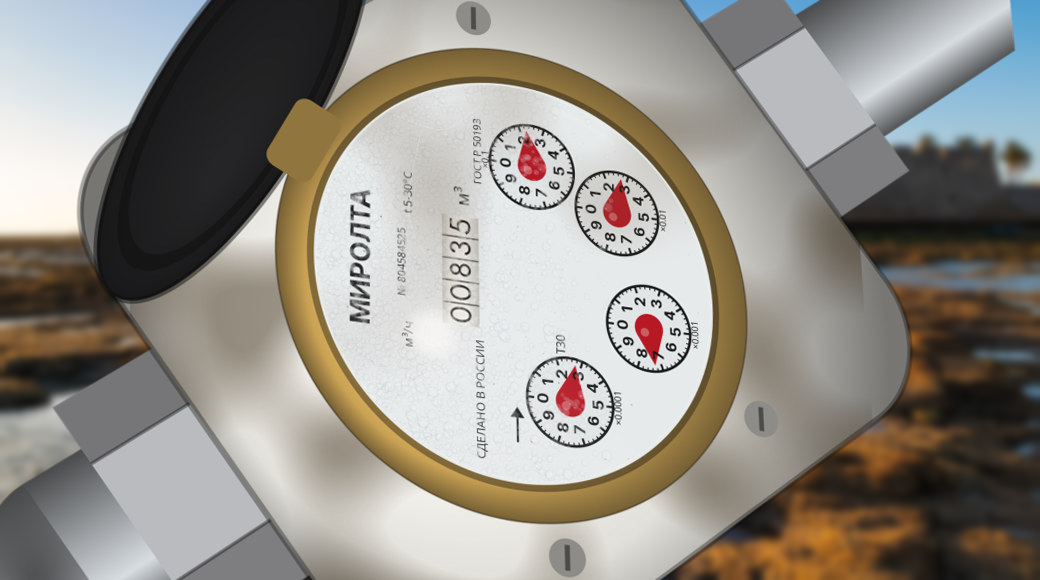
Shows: 835.2272 m³
